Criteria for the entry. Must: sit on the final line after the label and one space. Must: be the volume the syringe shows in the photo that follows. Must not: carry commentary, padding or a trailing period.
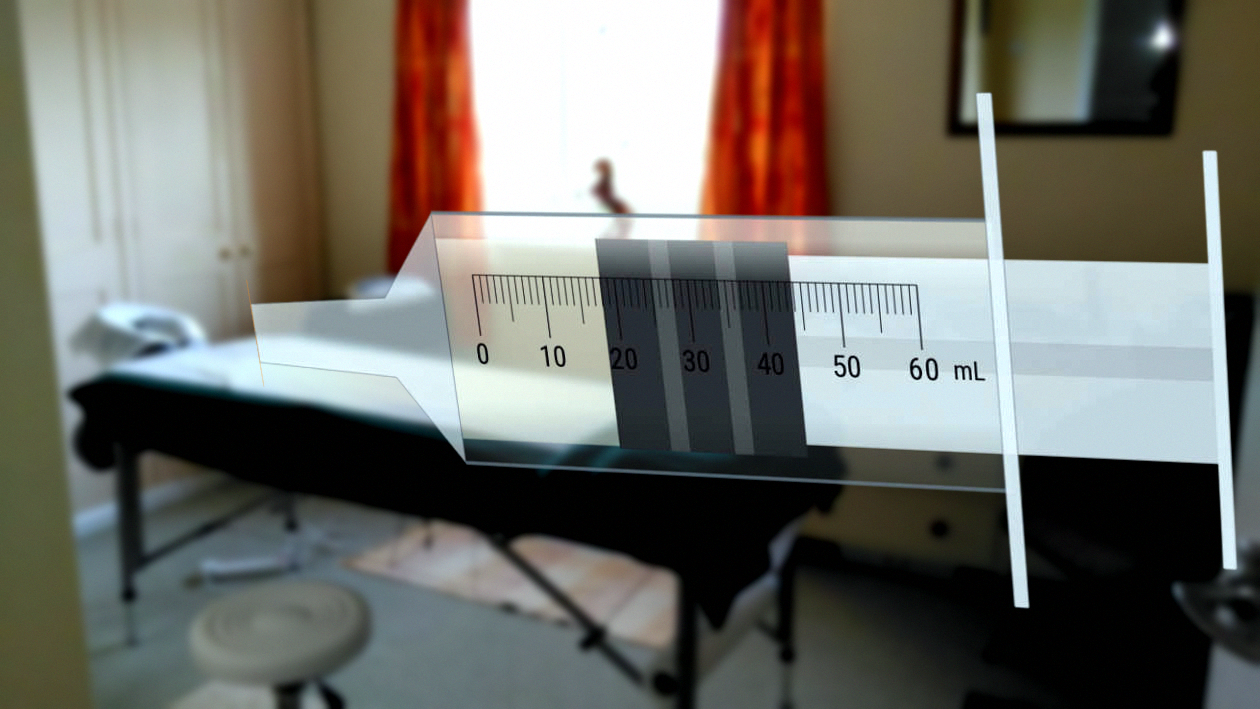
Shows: 18 mL
